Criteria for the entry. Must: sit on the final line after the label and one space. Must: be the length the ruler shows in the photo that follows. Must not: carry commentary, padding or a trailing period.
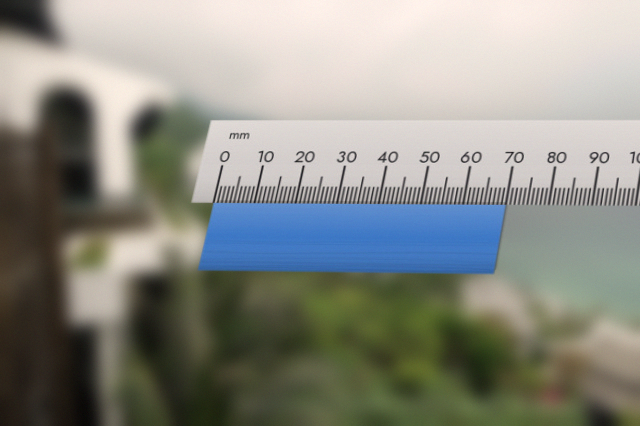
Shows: 70 mm
